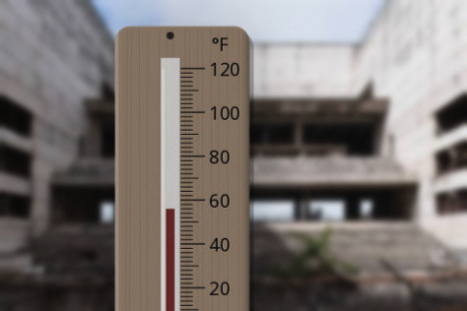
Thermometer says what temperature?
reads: 56 °F
